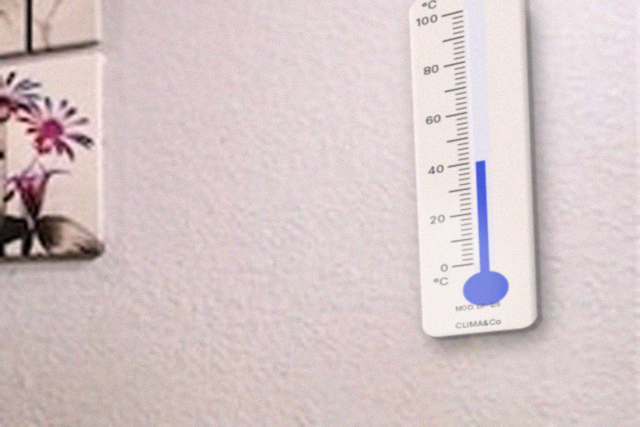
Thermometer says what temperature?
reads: 40 °C
